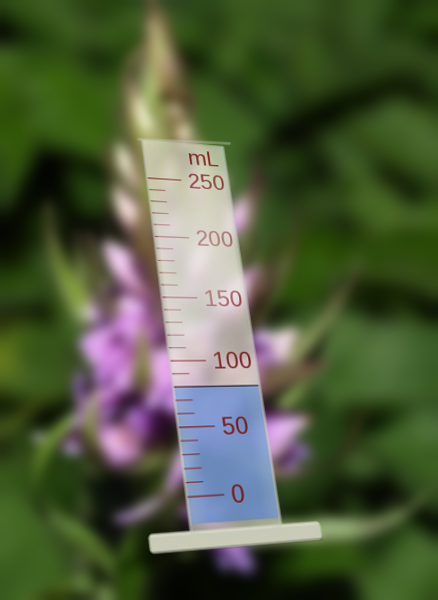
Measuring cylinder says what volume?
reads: 80 mL
